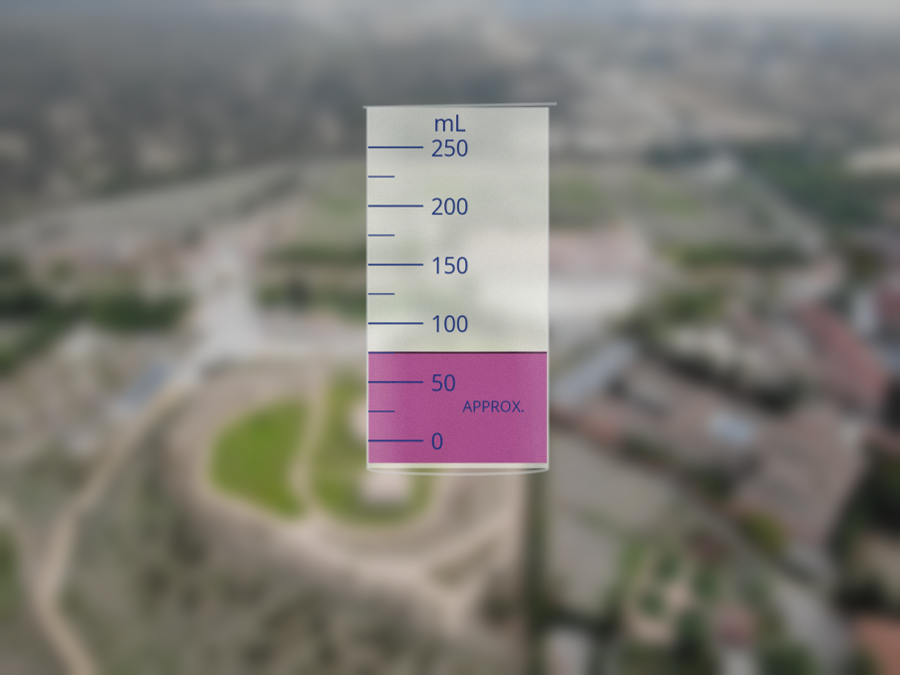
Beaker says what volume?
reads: 75 mL
